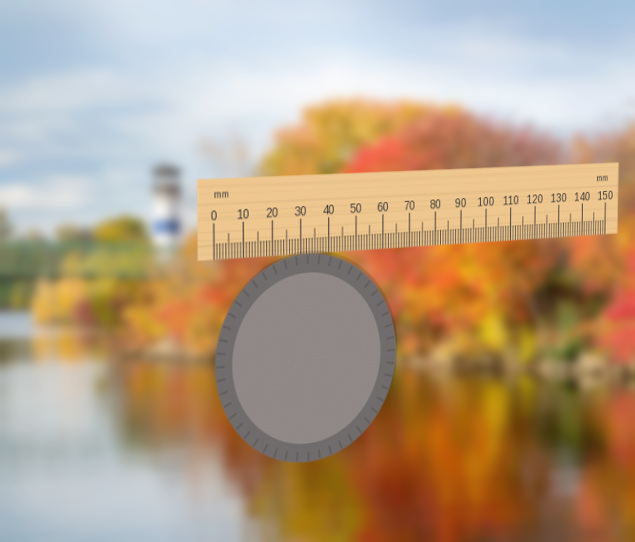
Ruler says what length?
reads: 65 mm
